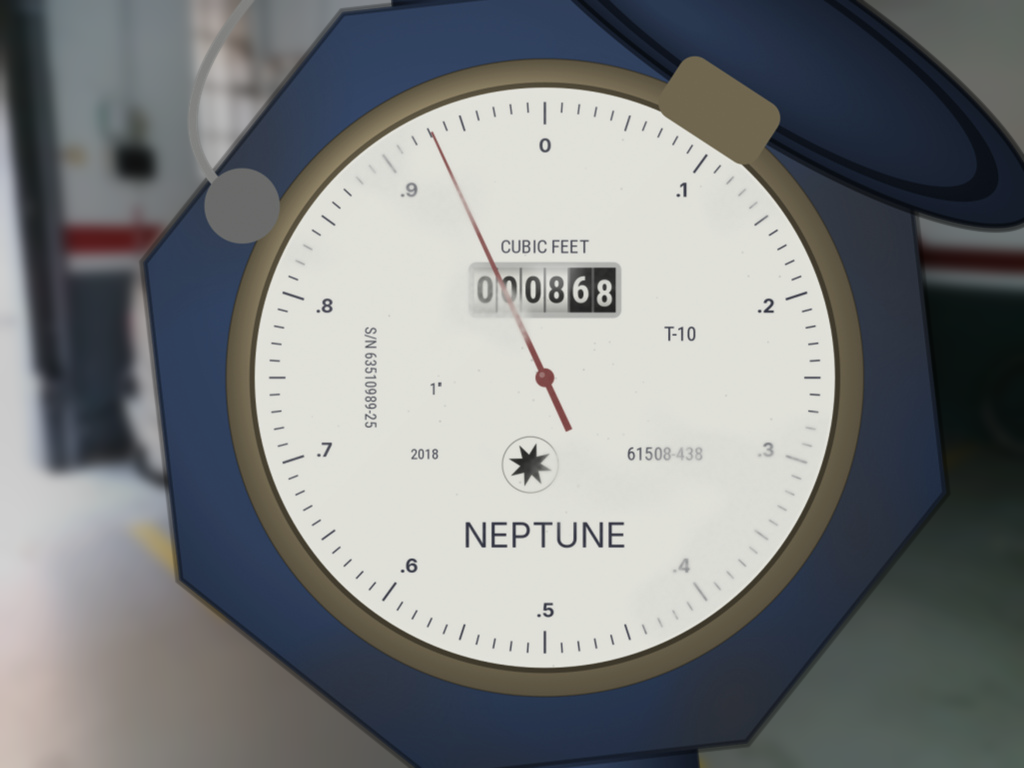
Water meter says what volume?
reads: 867.93 ft³
